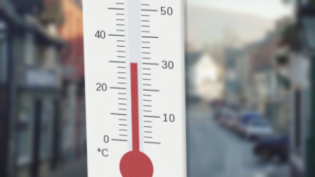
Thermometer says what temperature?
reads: 30 °C
